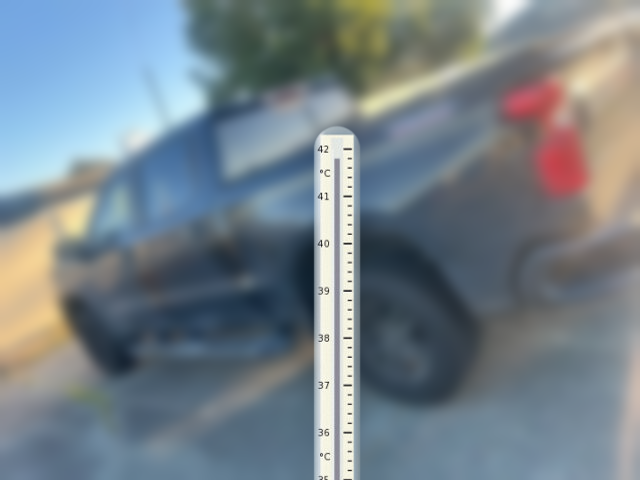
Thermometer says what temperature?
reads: 41.8 °C
